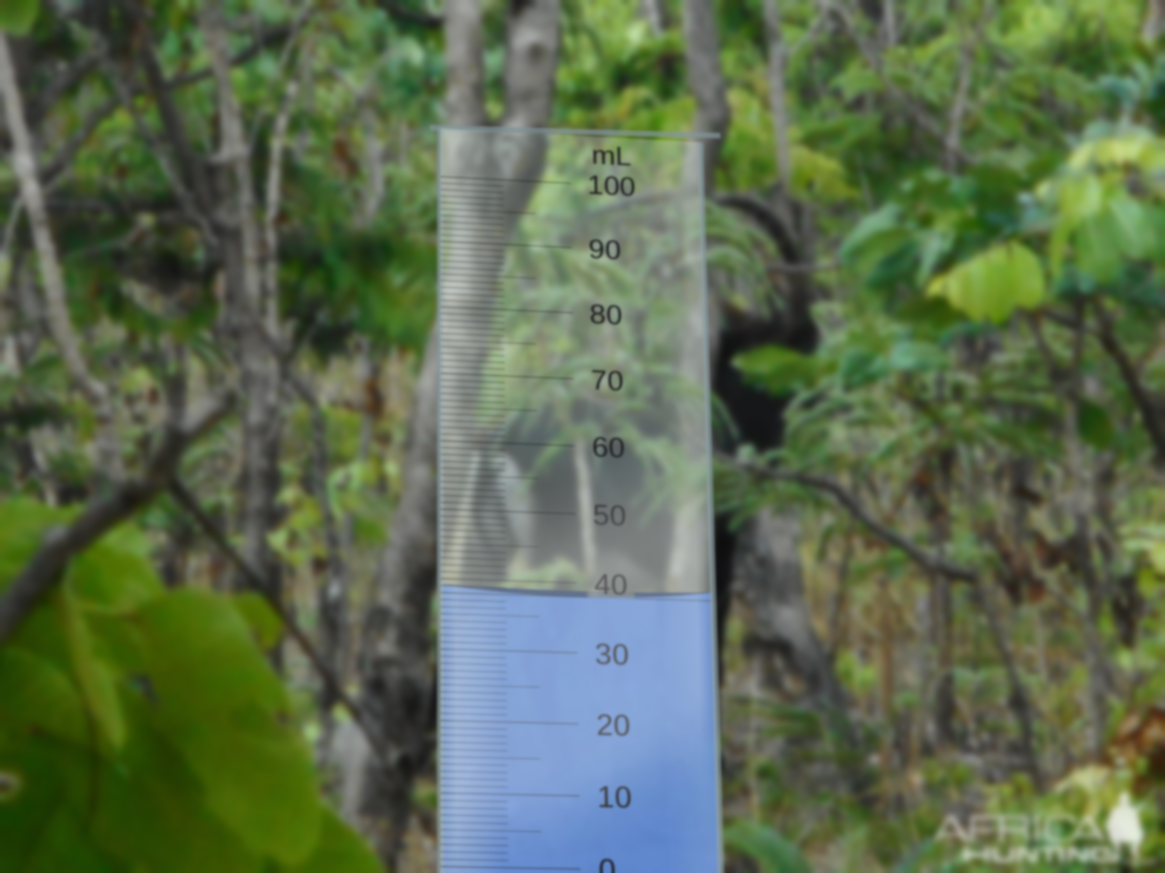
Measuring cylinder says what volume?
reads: 38 mL
